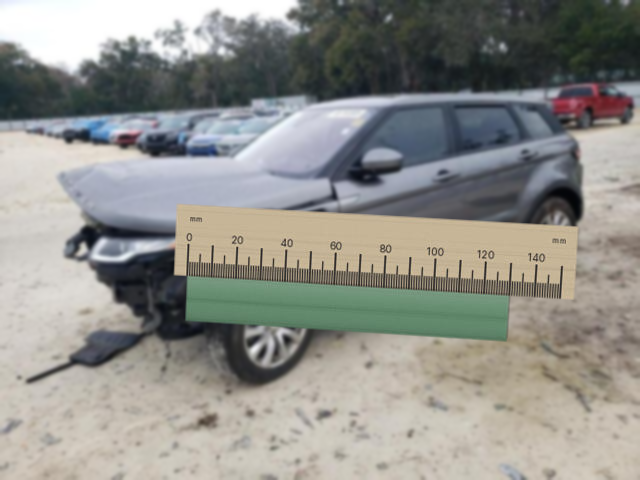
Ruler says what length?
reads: 130 mm
